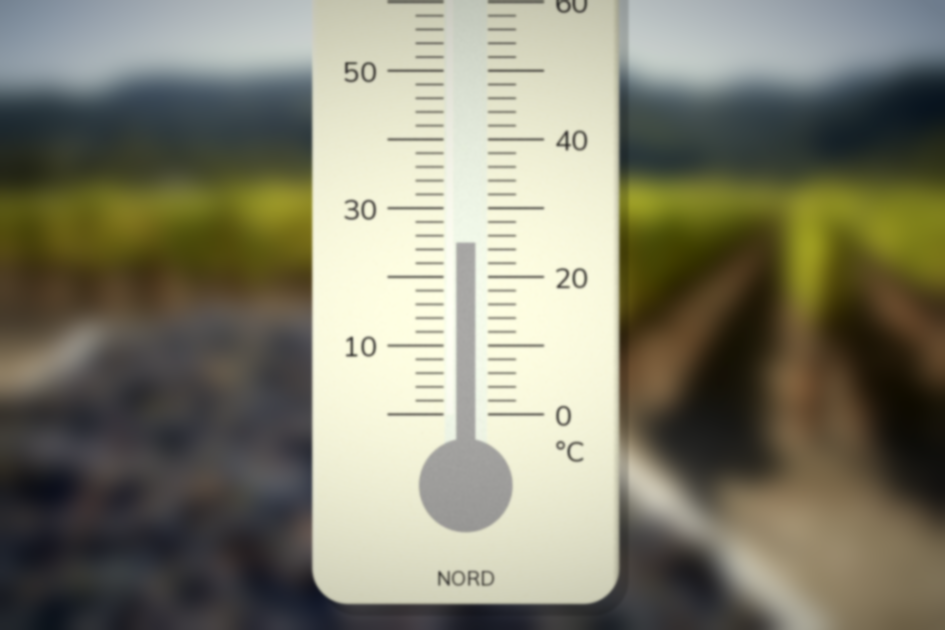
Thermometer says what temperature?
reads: 25 °C
